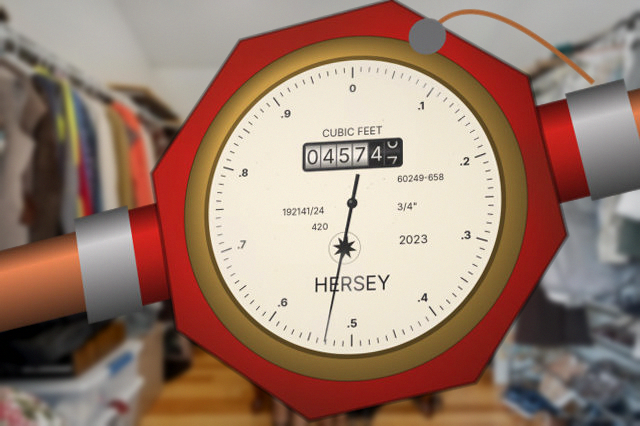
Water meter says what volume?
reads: 45746.53 ft³
